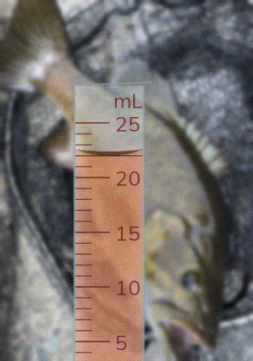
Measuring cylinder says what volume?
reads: 22 mL
